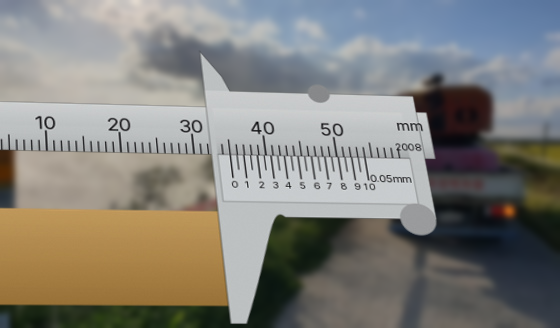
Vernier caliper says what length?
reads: 35.0 mm
